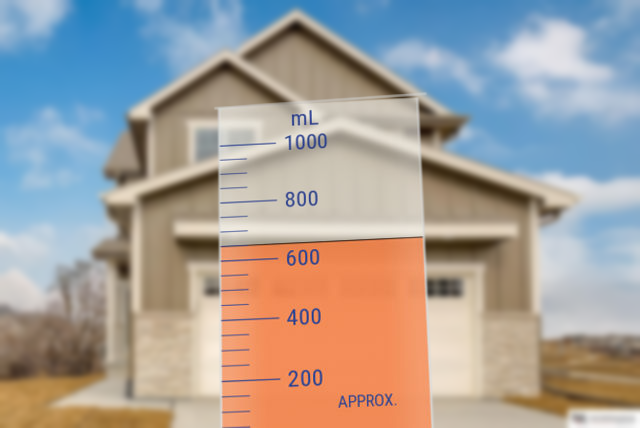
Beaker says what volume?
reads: 650 mL
